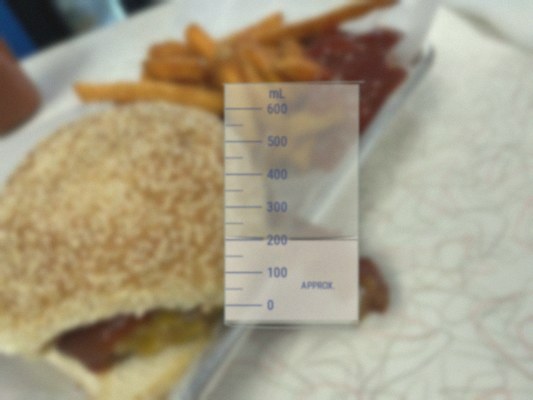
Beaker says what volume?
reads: 200 mL
